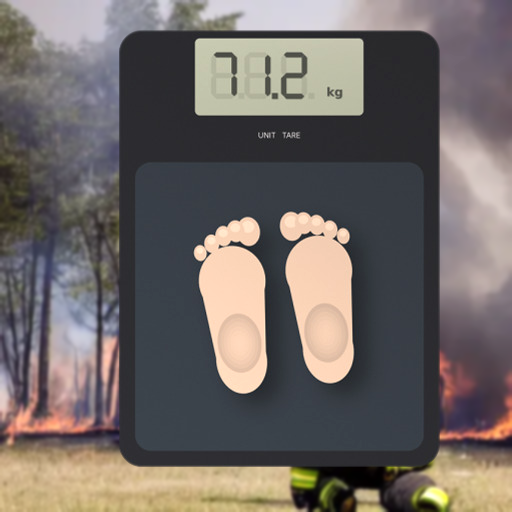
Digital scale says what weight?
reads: 71.2 kg
